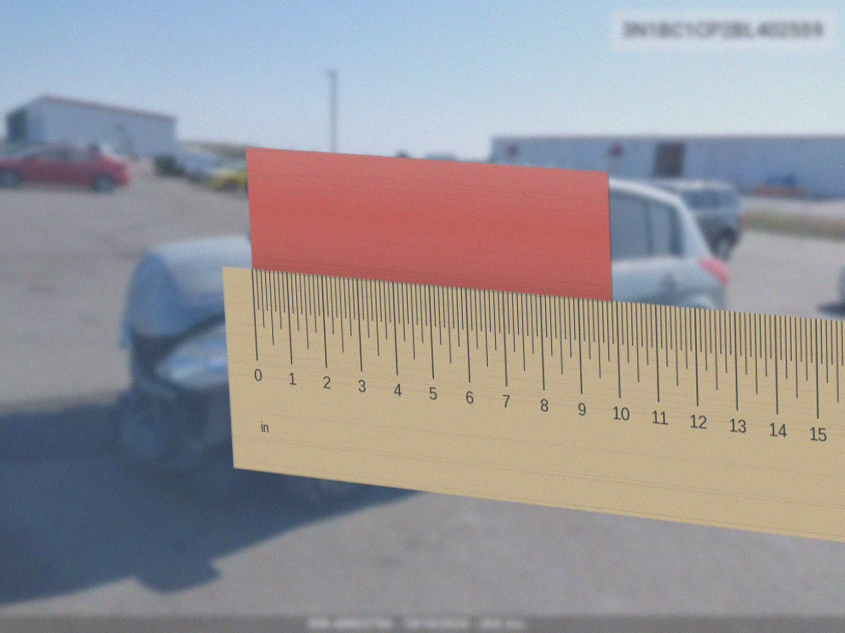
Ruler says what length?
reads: 9.875 in
